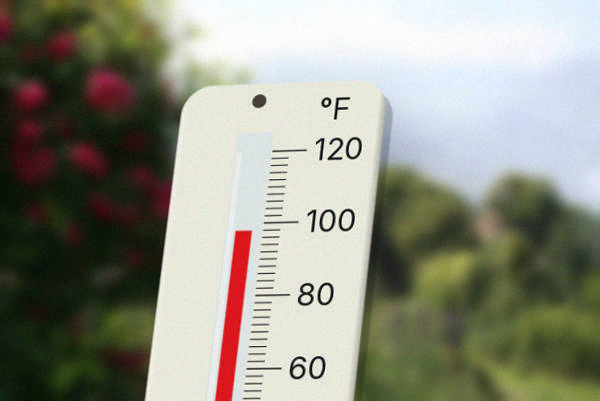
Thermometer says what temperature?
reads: 98 °F
